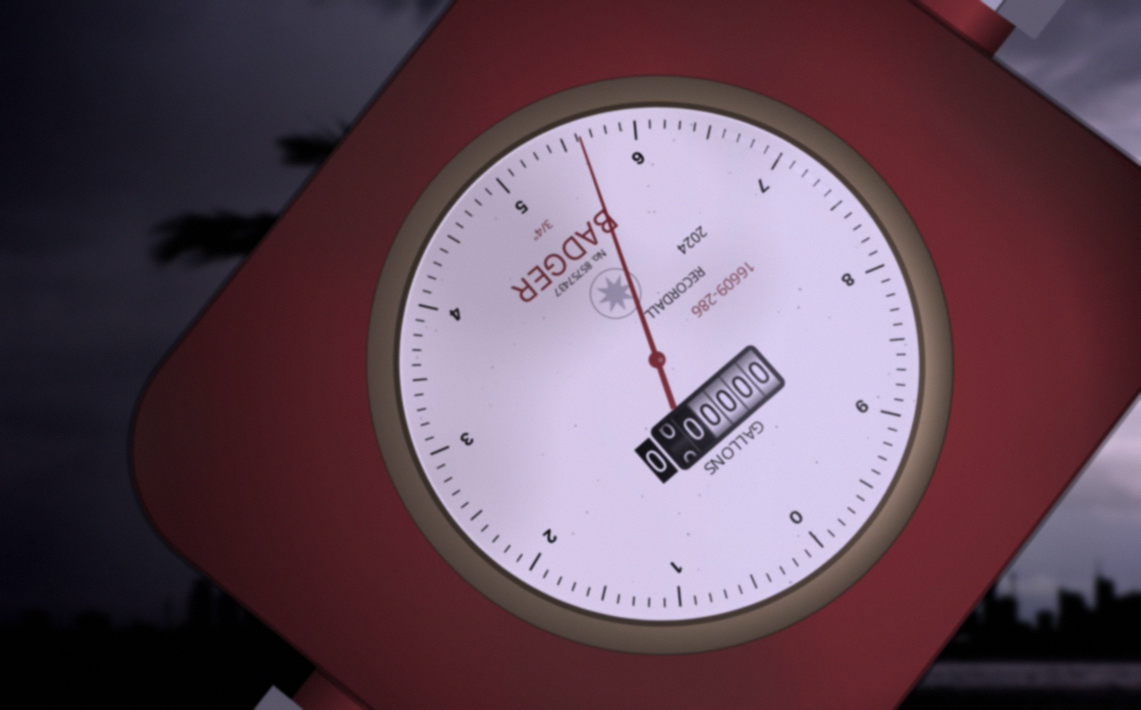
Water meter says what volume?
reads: 85.6 gal
